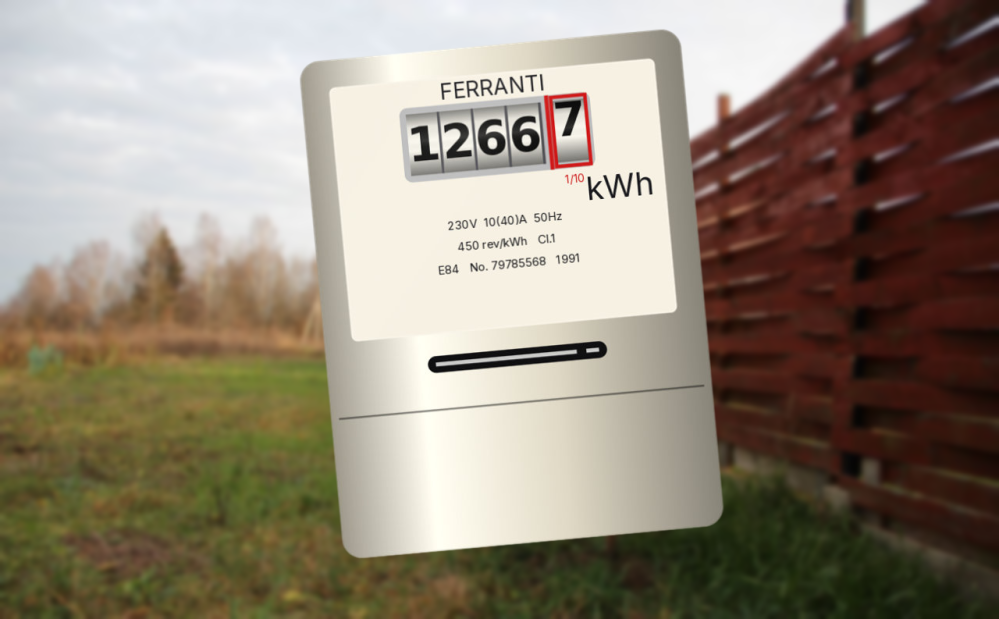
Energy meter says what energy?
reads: 1266.7 kWh
